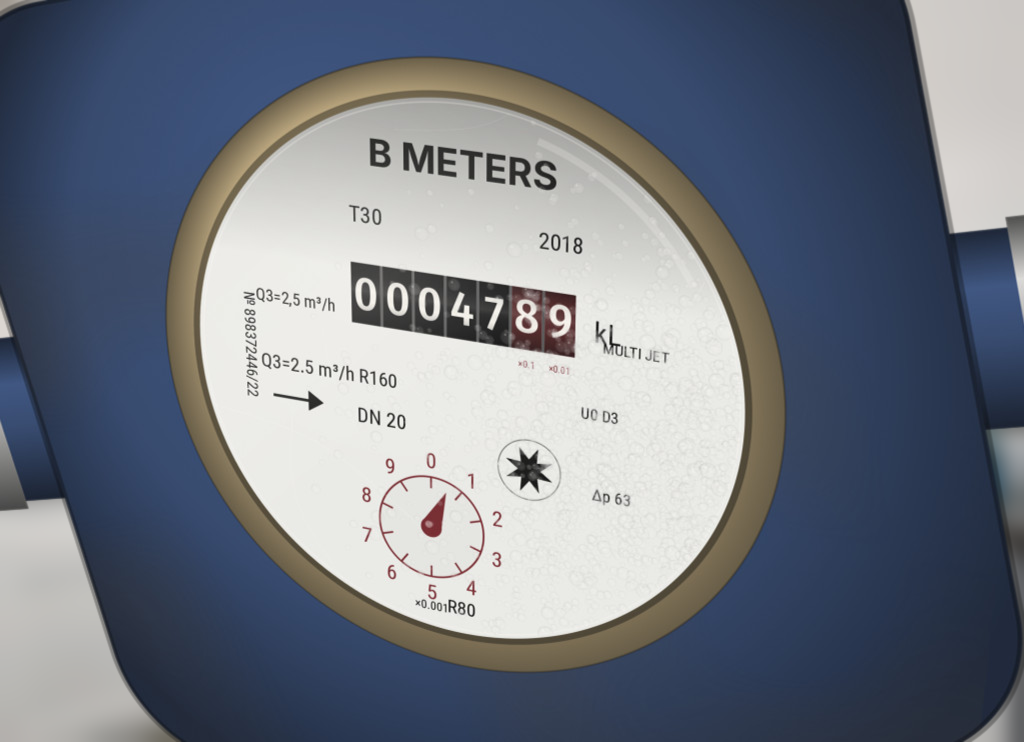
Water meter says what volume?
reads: 47.890 kL
